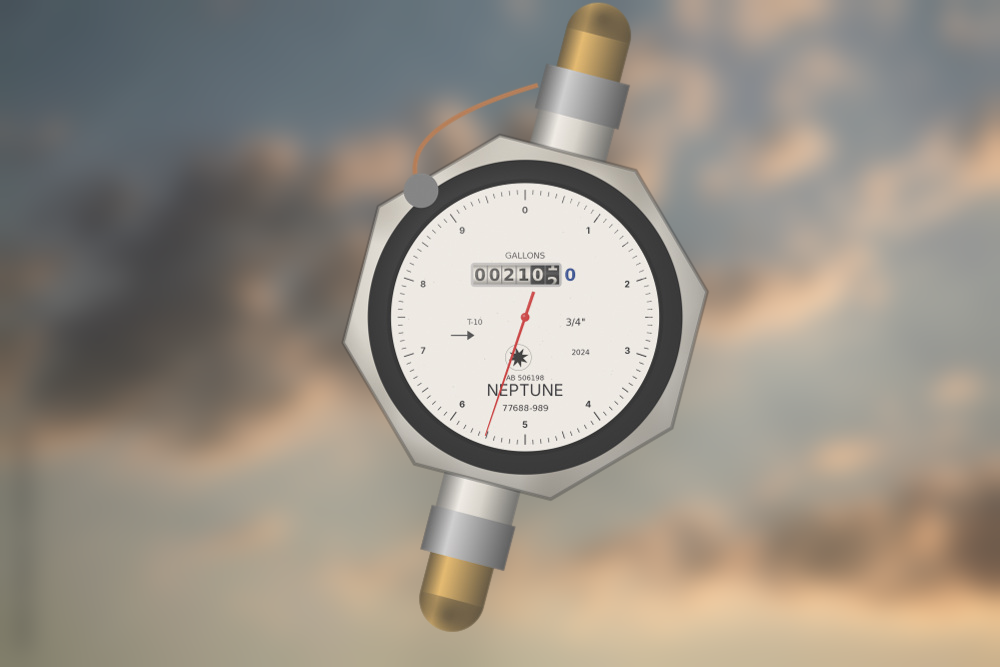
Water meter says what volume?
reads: 21015.5 gal
